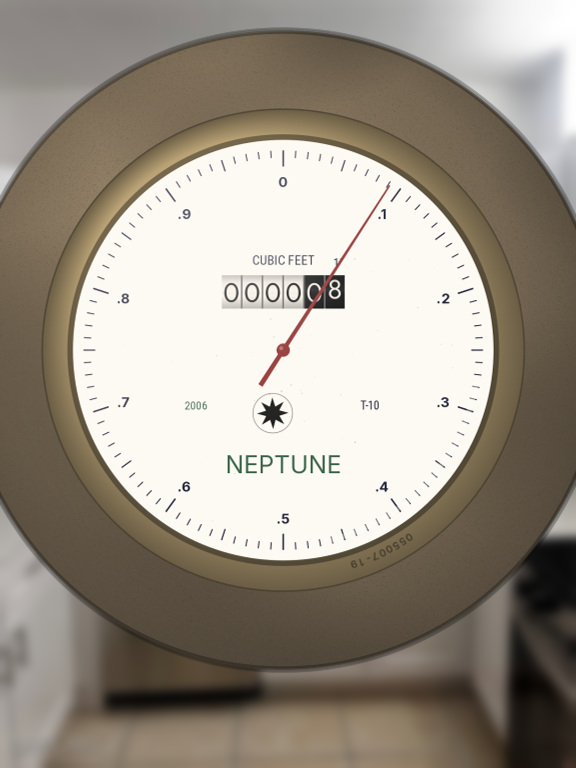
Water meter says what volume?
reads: 8.09 ft³
